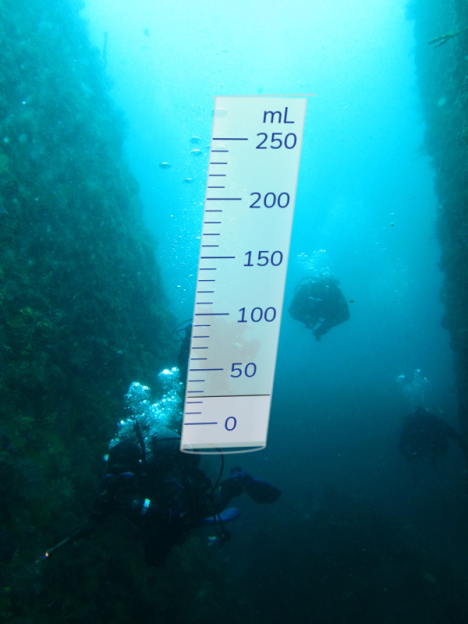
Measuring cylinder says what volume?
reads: 25 mL
